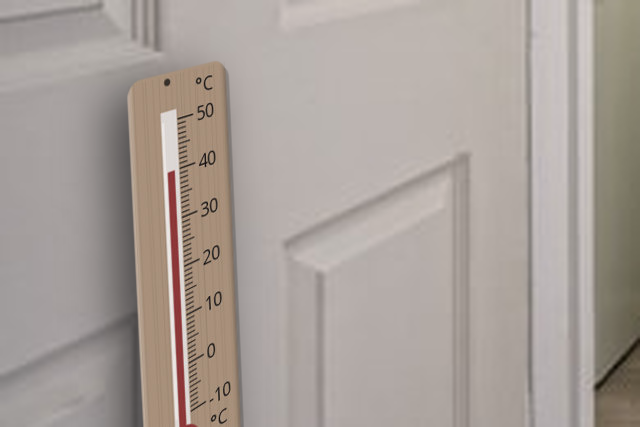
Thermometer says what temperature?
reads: 40 °C
